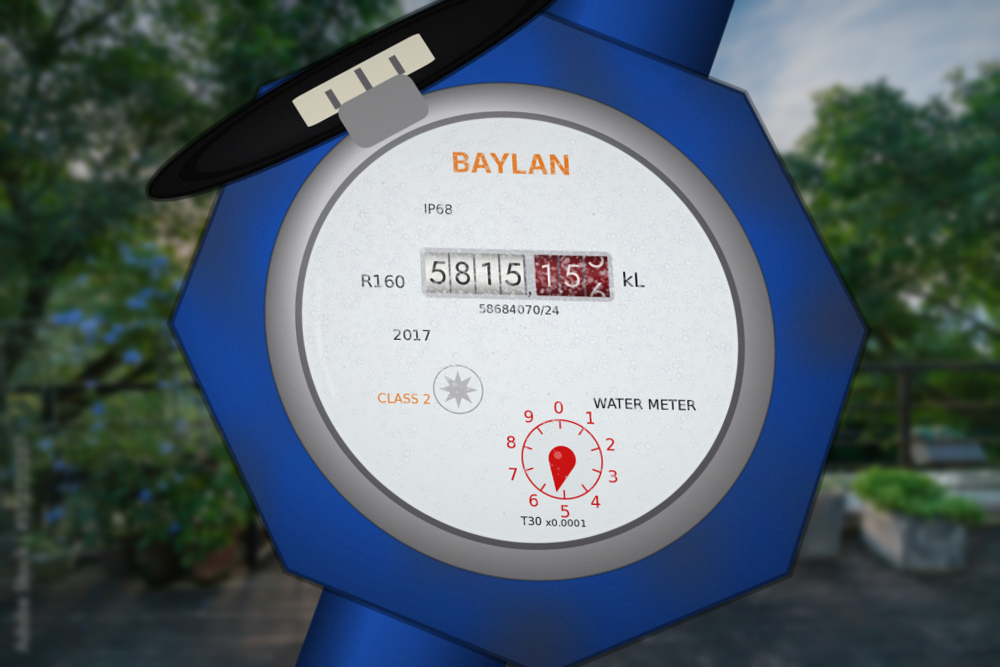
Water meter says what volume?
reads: 5815.1555 kL
